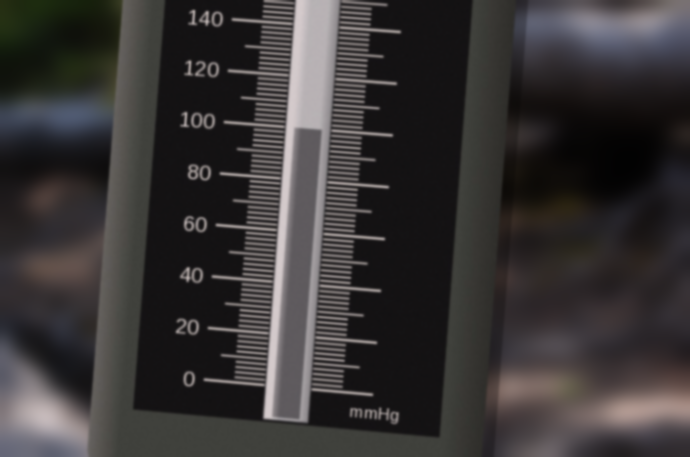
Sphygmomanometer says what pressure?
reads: 100 mmHg
